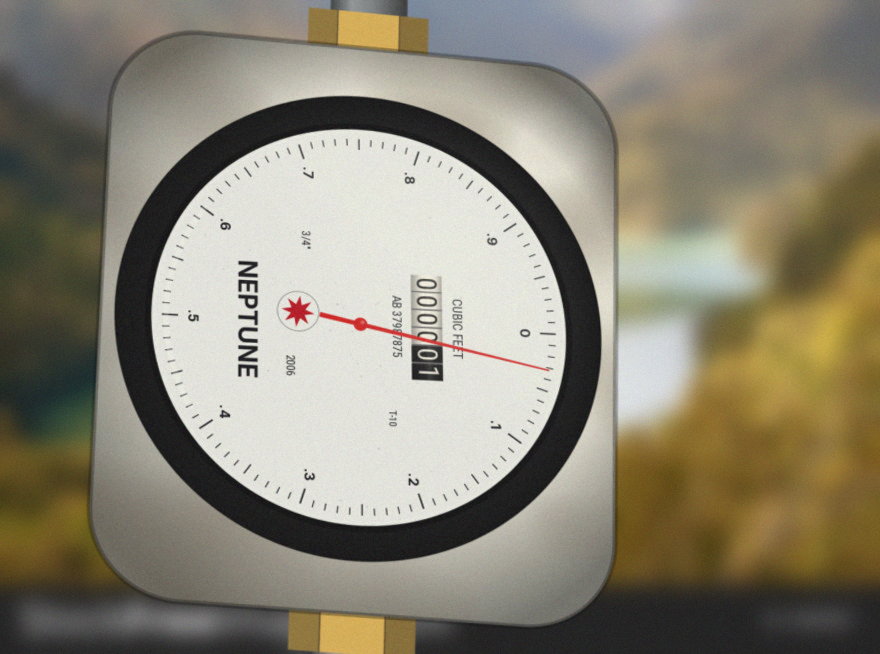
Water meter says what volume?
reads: 1.03 ft³
